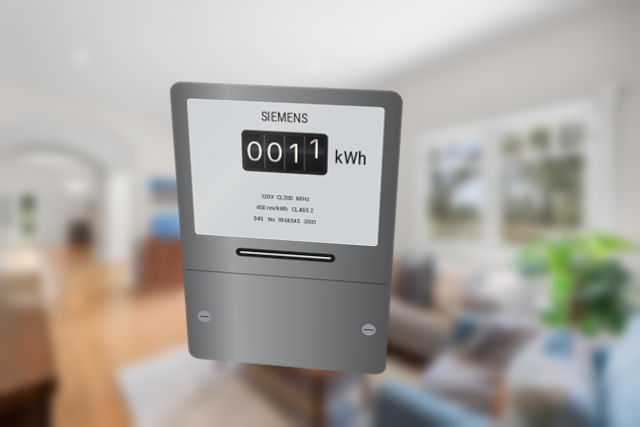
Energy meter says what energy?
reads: 11 kWh
